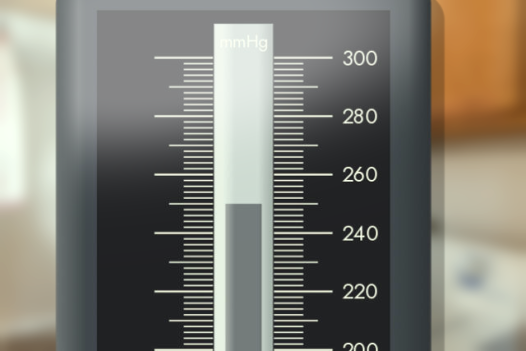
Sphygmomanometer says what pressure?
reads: 250 mmHg
